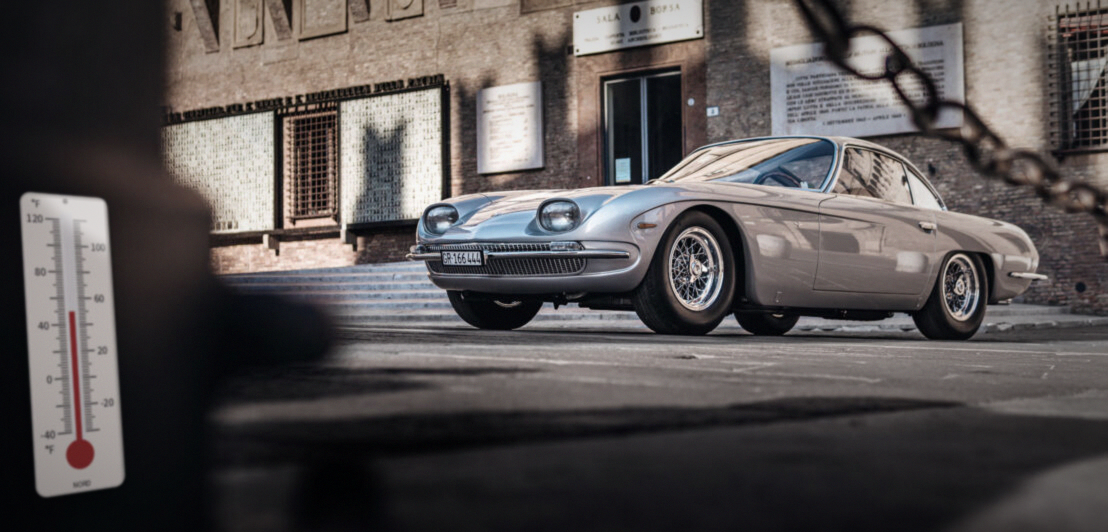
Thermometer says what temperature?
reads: 50 °F
